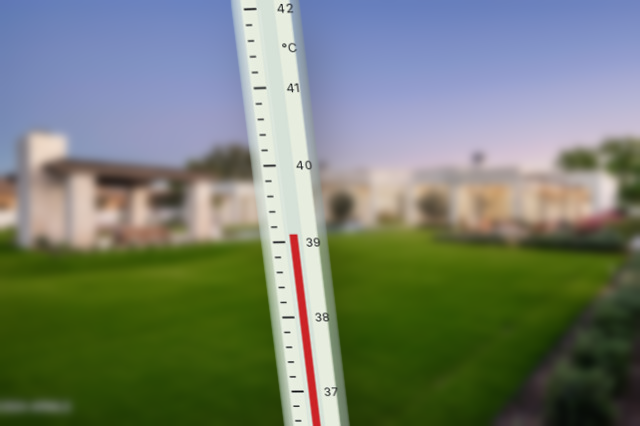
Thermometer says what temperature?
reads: 39.1 °C
